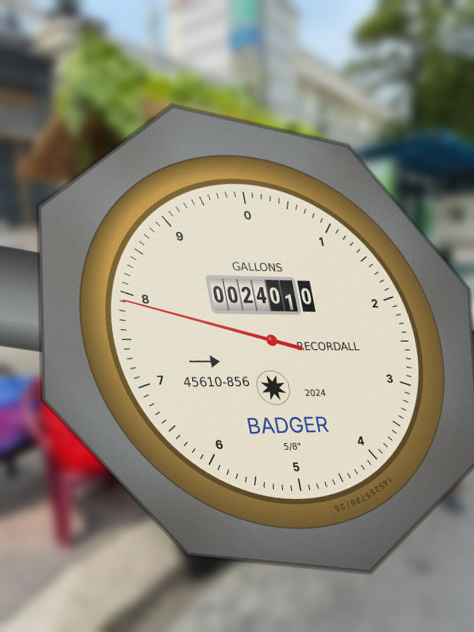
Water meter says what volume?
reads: 24007.9 gal
